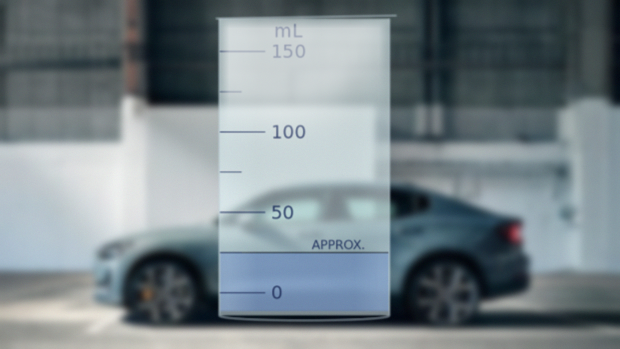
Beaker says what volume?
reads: 25 mL
